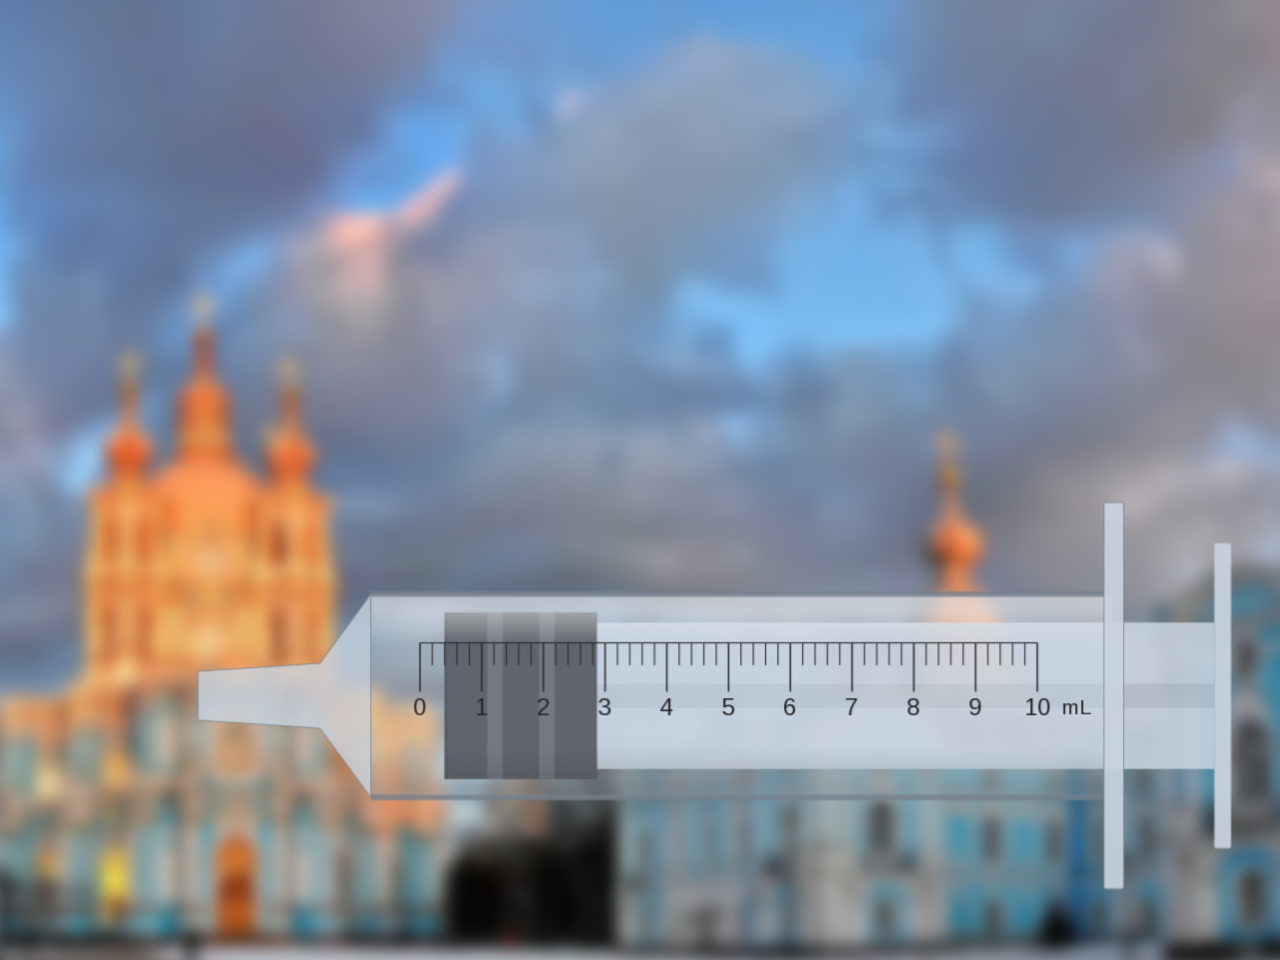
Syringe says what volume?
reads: 0.4 mL
